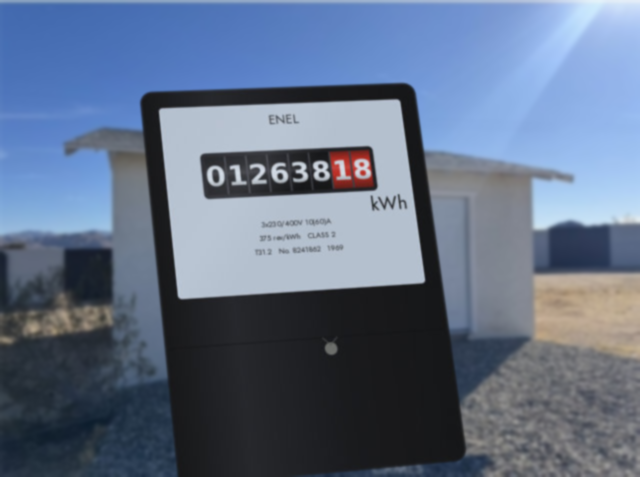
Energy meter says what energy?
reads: 12638.18 kWh
